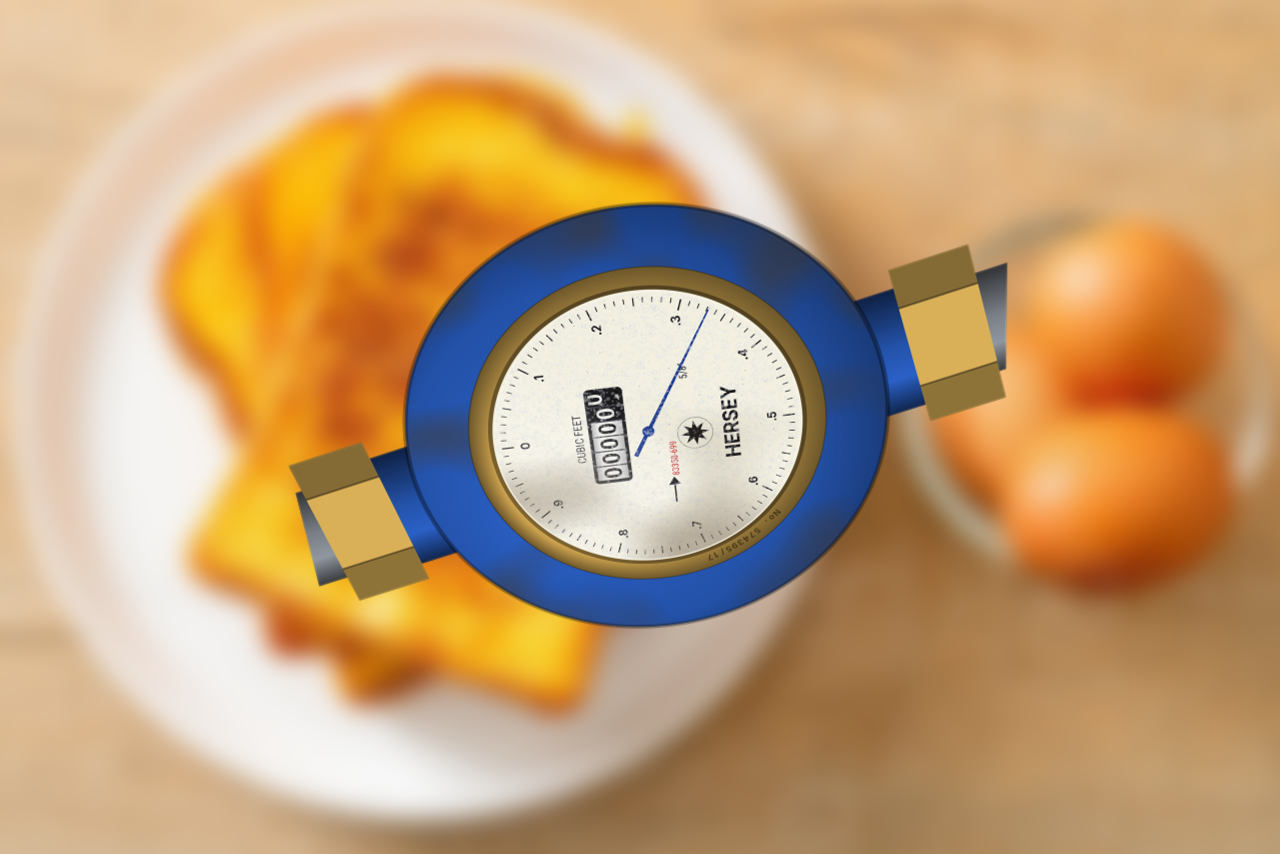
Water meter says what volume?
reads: 0.33 ft³
